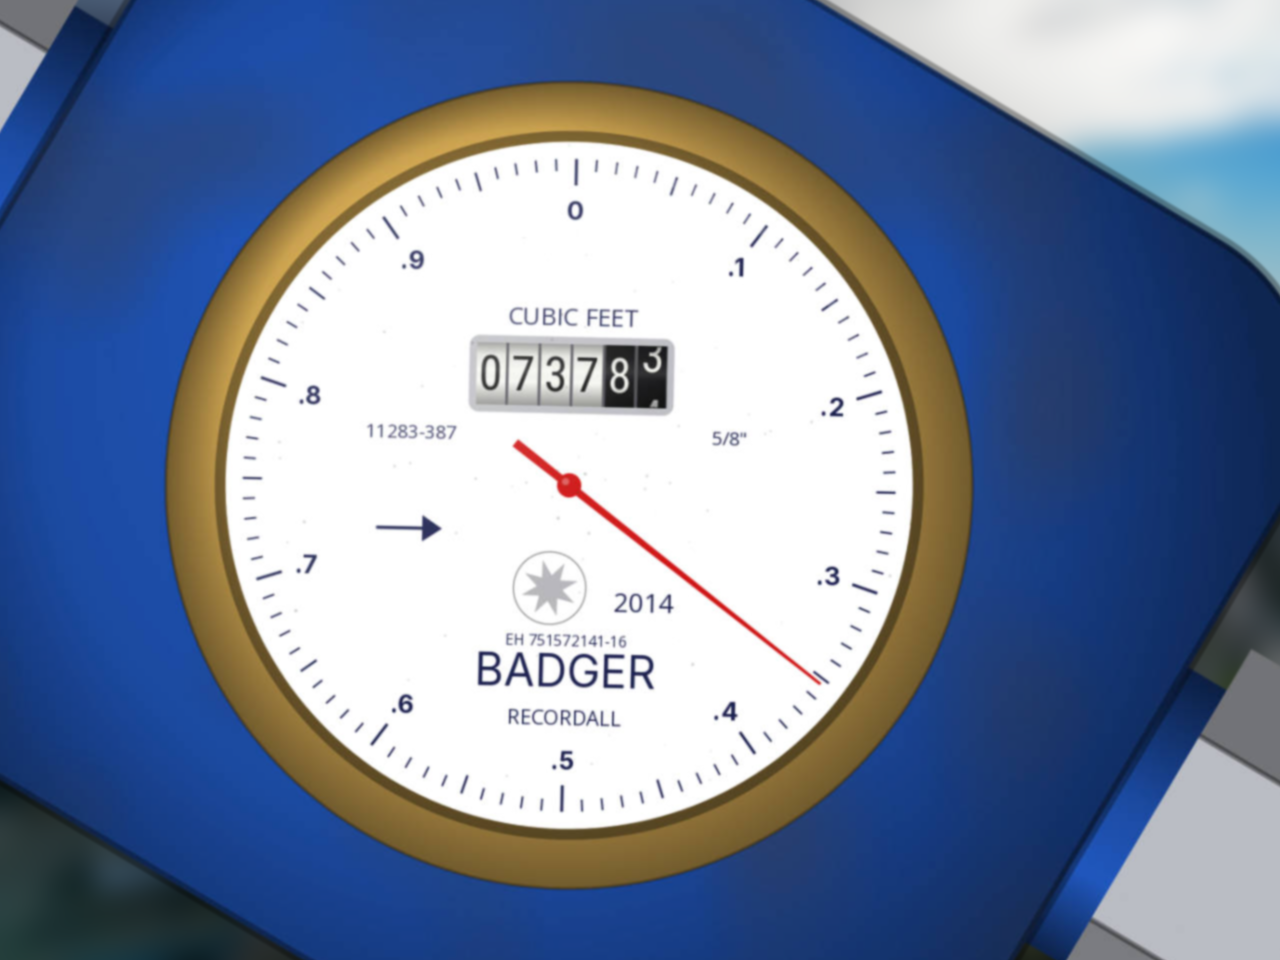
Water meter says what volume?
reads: 73783.35 ft³
